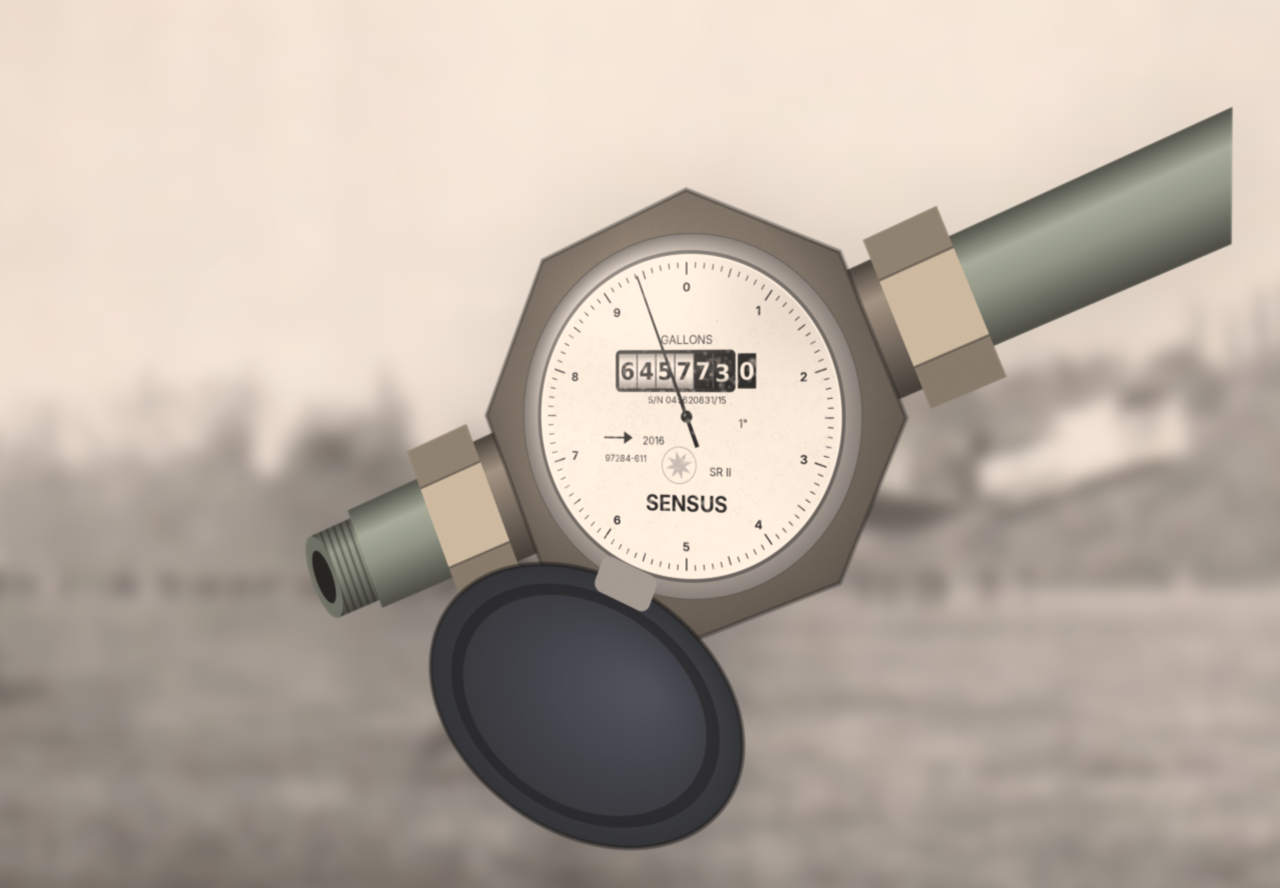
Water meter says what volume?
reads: 6457729.4 gal
